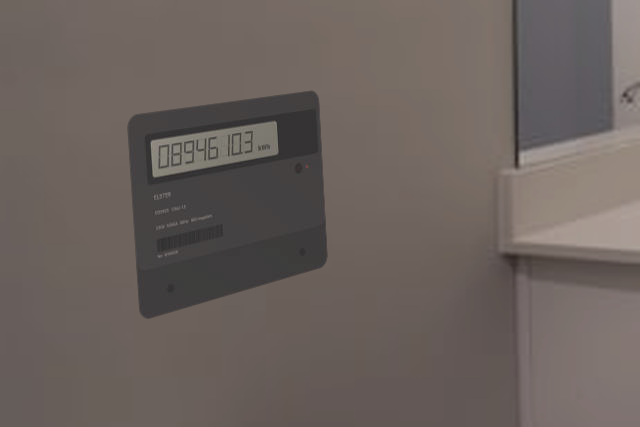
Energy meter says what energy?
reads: 894610.3 kWh
